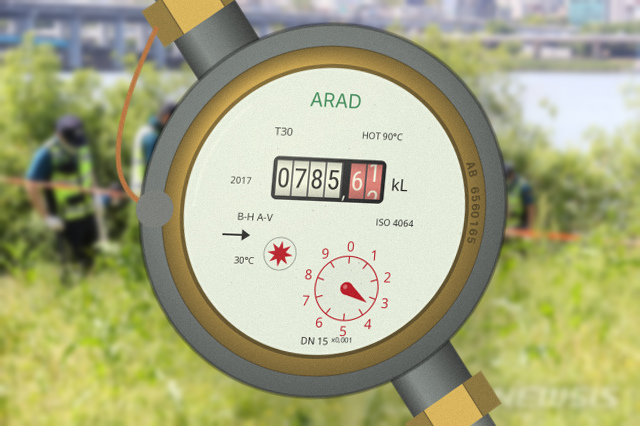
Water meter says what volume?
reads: 785.613 kL
